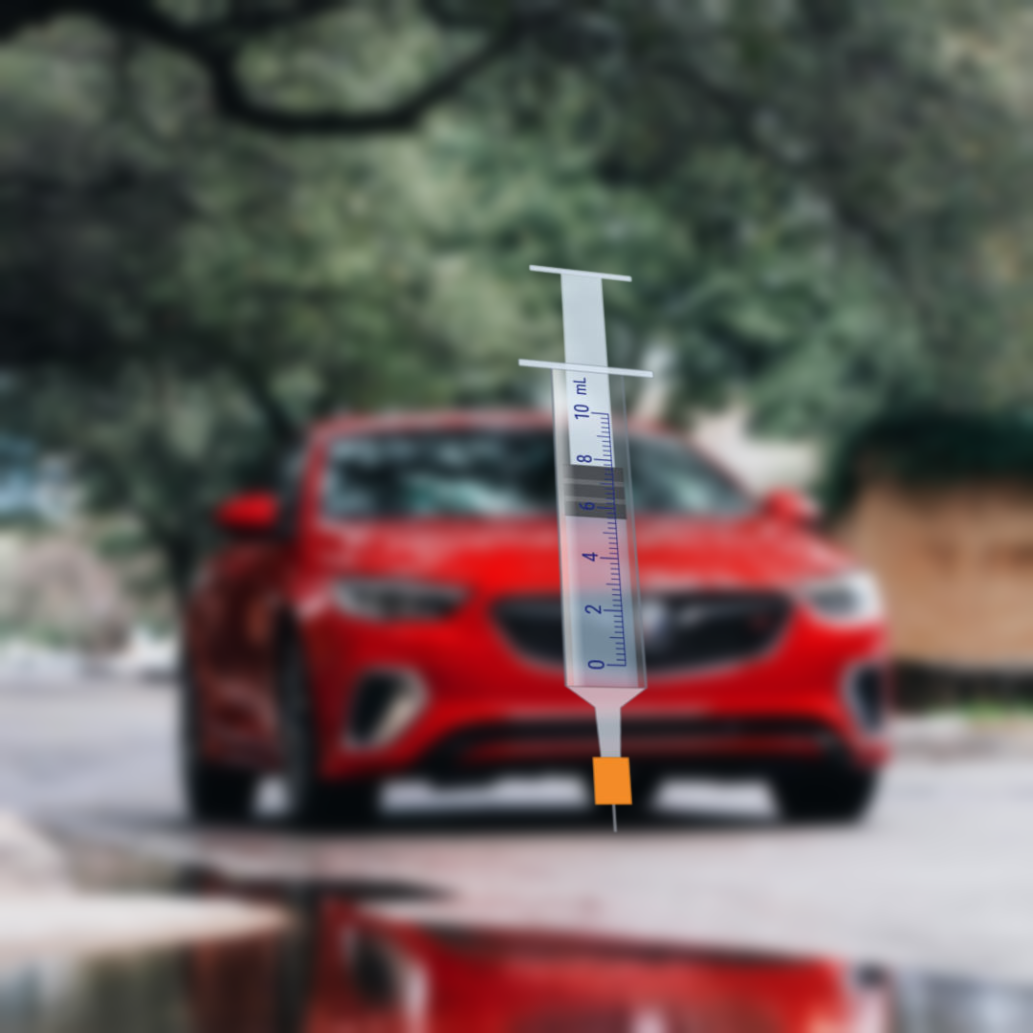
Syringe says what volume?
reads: 5.6 mL
